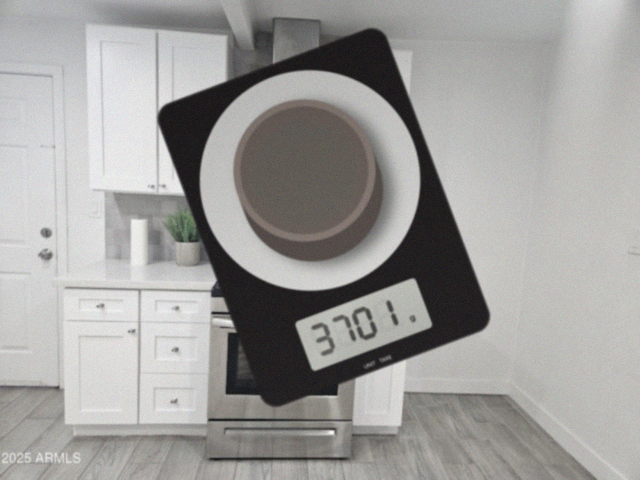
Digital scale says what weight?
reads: 3701 g
